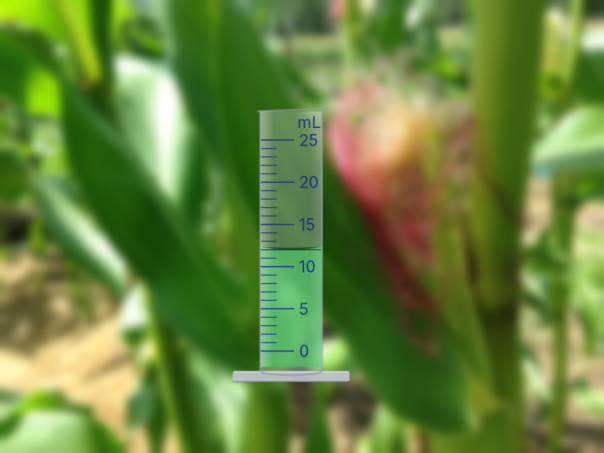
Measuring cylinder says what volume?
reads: 12 mL
